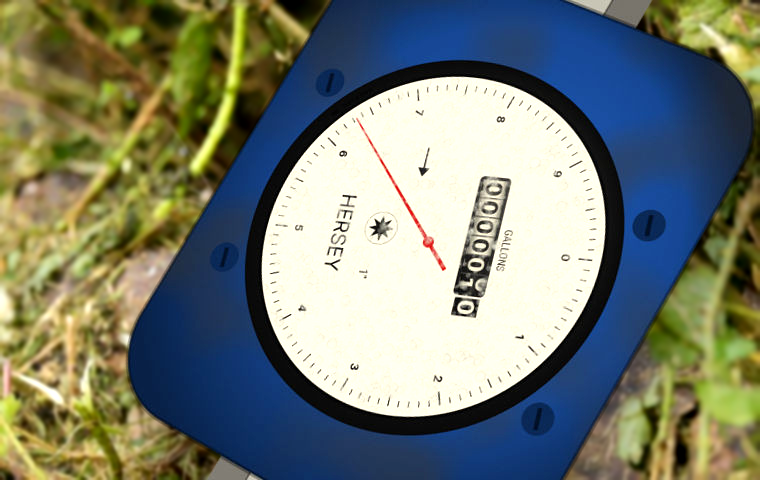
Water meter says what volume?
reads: 6.3 gal
